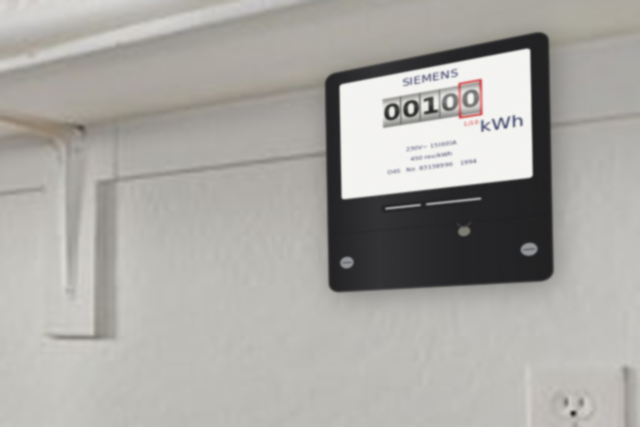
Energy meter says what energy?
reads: 10.0 kWh
